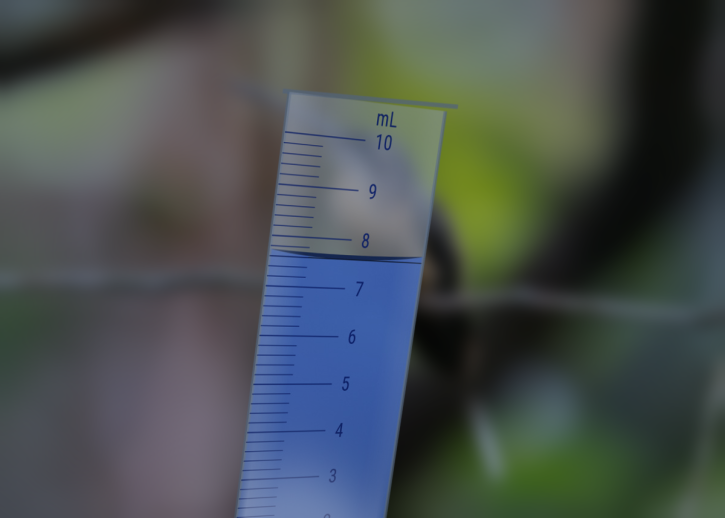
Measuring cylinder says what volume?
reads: 7.6 mL
